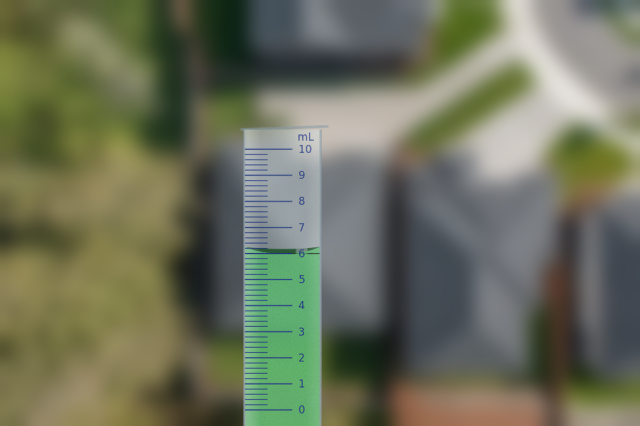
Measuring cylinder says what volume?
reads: 6 mL
